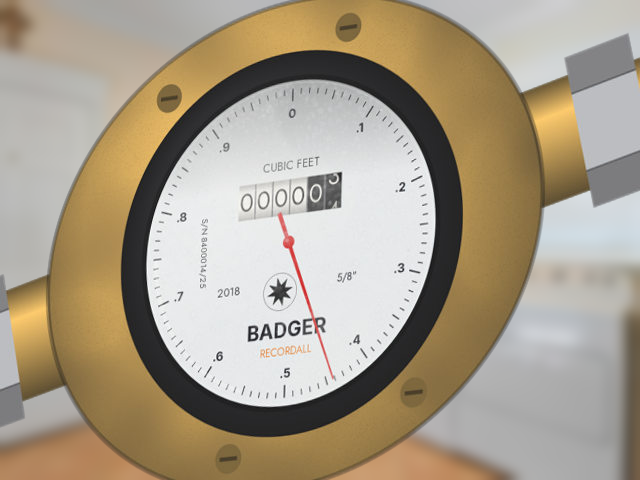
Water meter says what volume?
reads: 3.44 ft³
